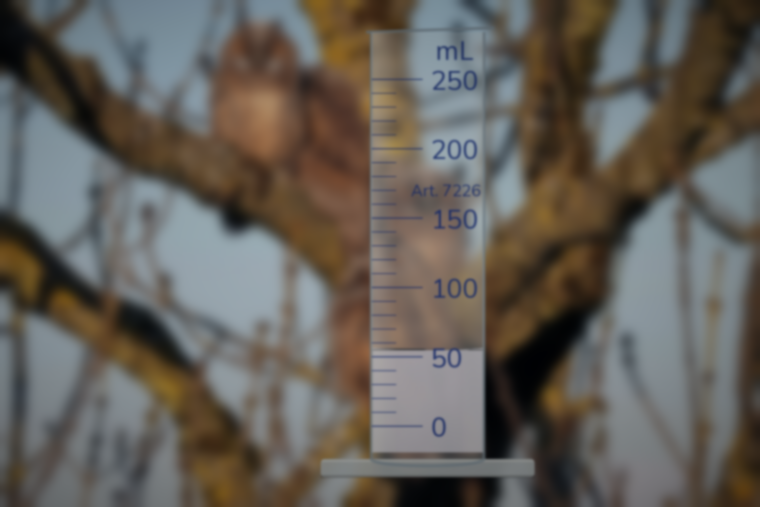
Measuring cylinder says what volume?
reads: 55 mL
